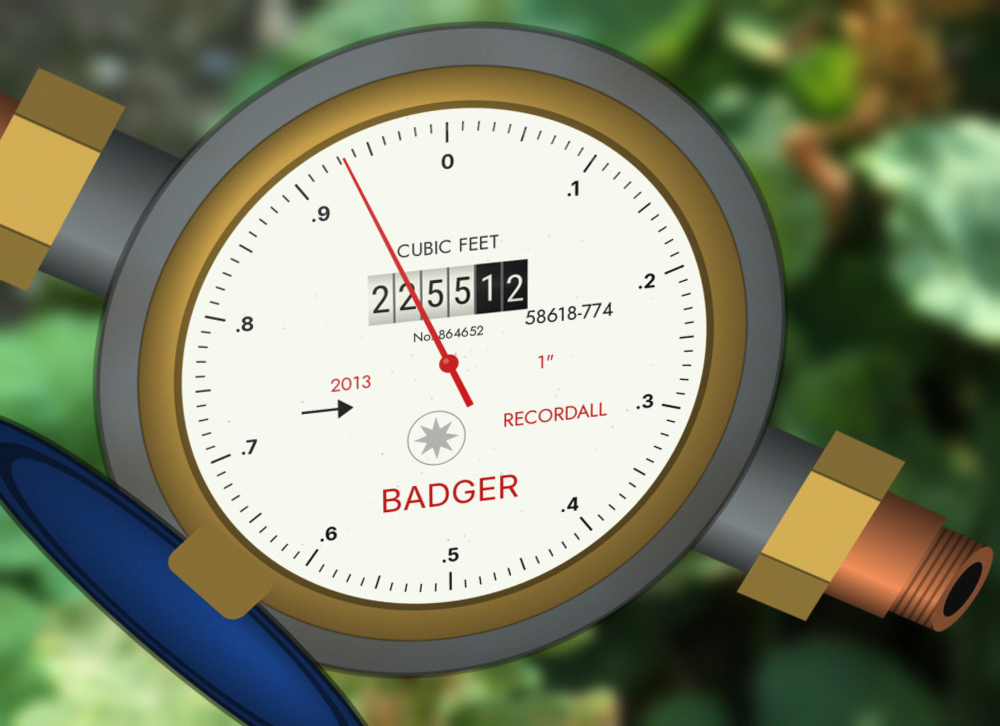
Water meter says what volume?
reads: 225511.93 ft³
